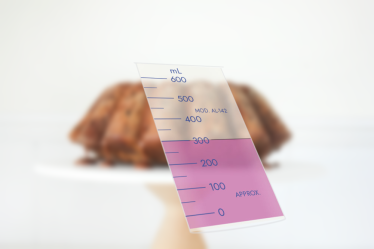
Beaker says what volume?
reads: 300 mL
